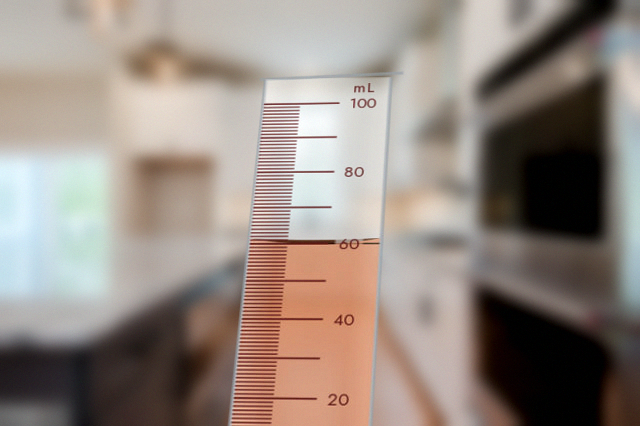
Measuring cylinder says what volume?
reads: 60 mL
